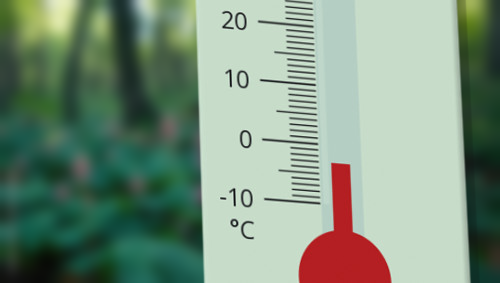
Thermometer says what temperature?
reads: -3 °C
